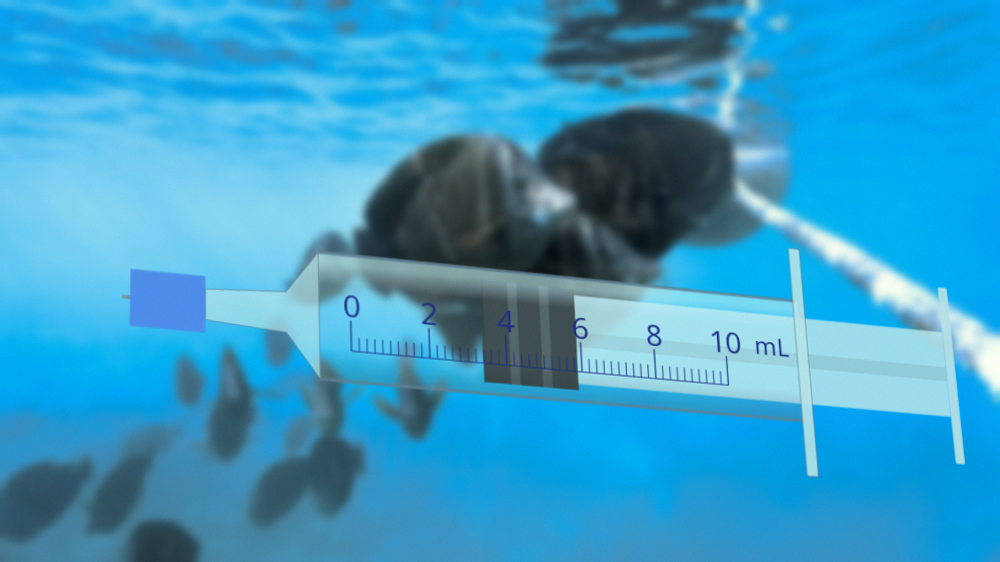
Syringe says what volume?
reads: 3.4 mL
